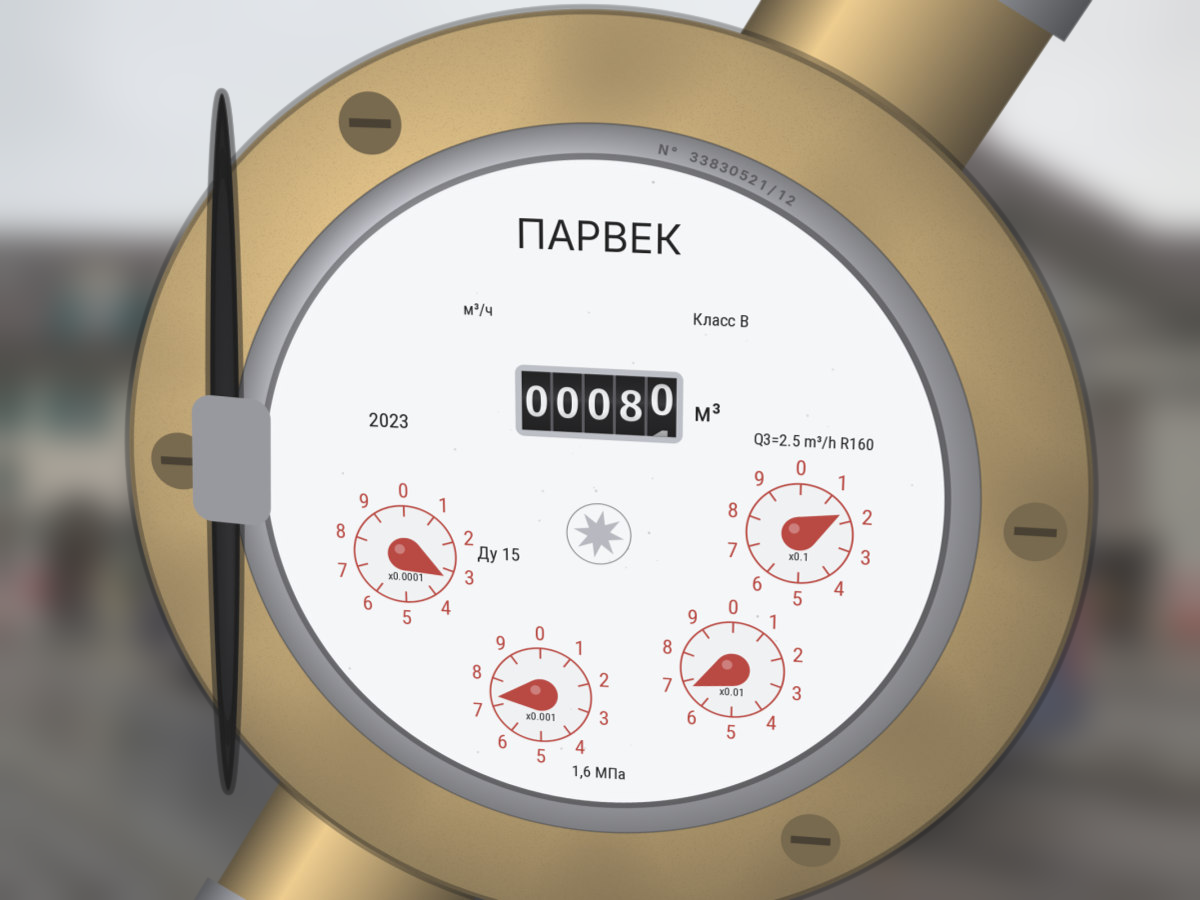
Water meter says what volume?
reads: 80.1673 m³
